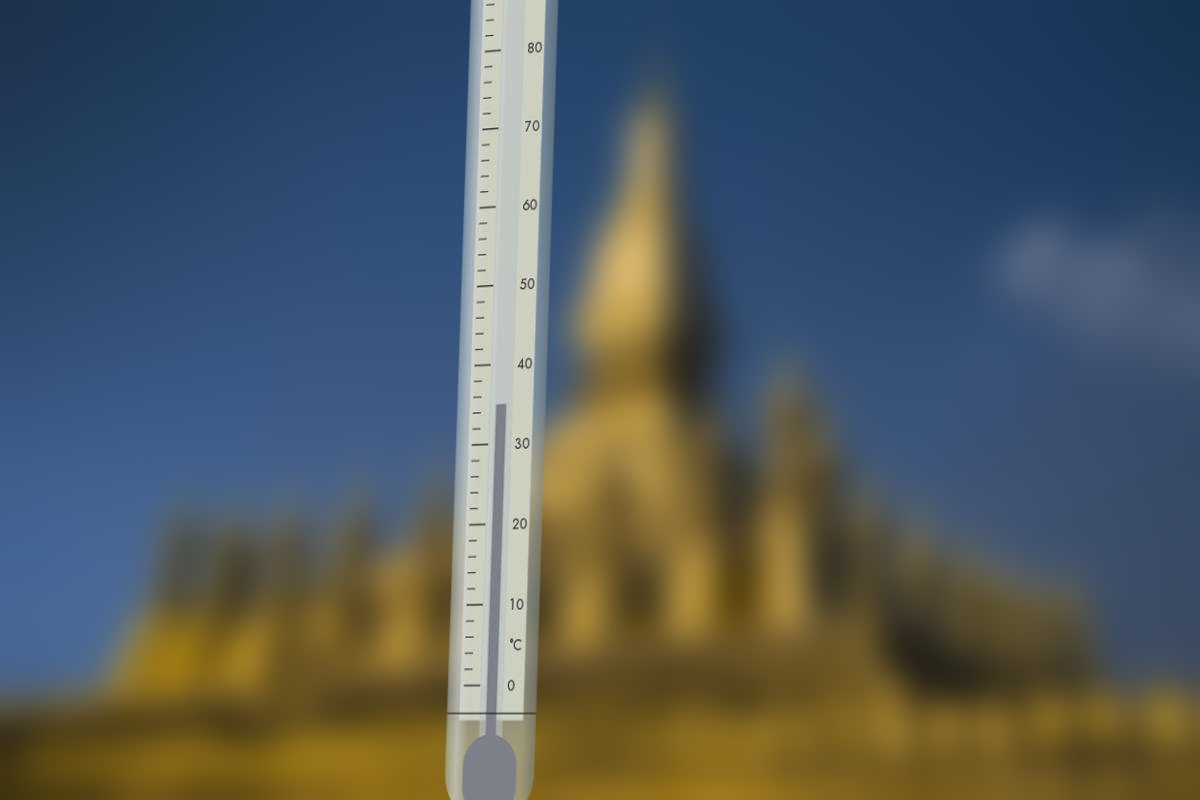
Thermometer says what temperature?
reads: 35 °C
